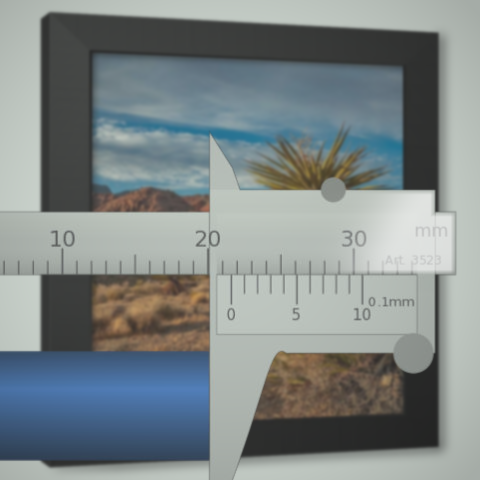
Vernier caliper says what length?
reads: 21.6 mm
